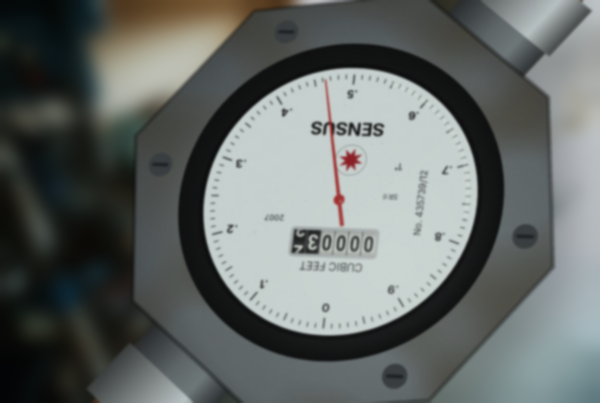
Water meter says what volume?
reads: 32.46 ft³
